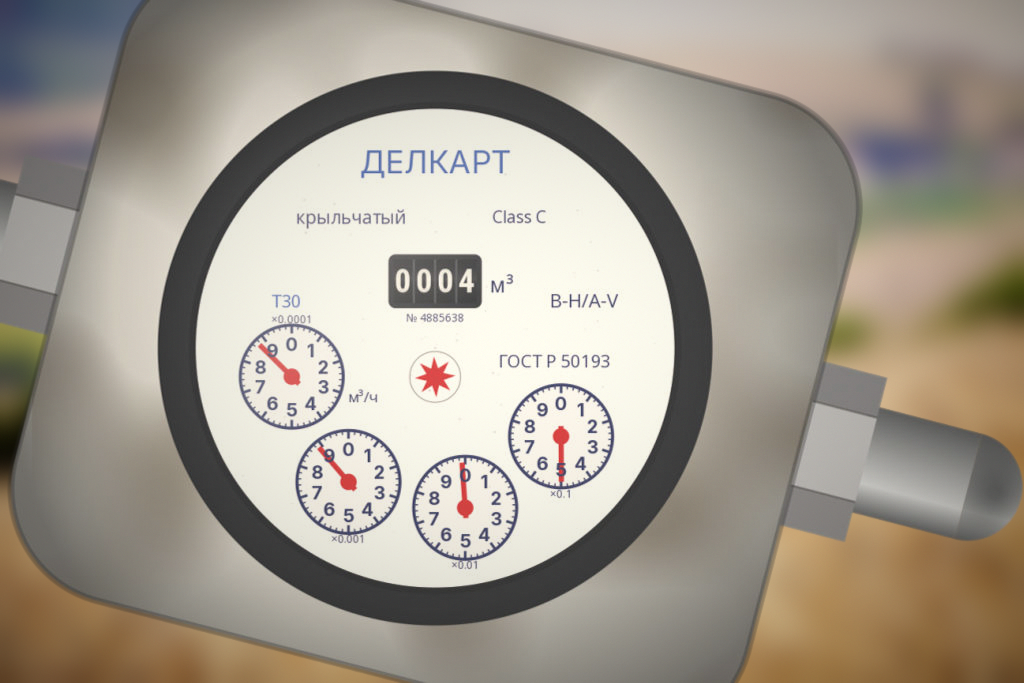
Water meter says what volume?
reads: 4.4988 m³
